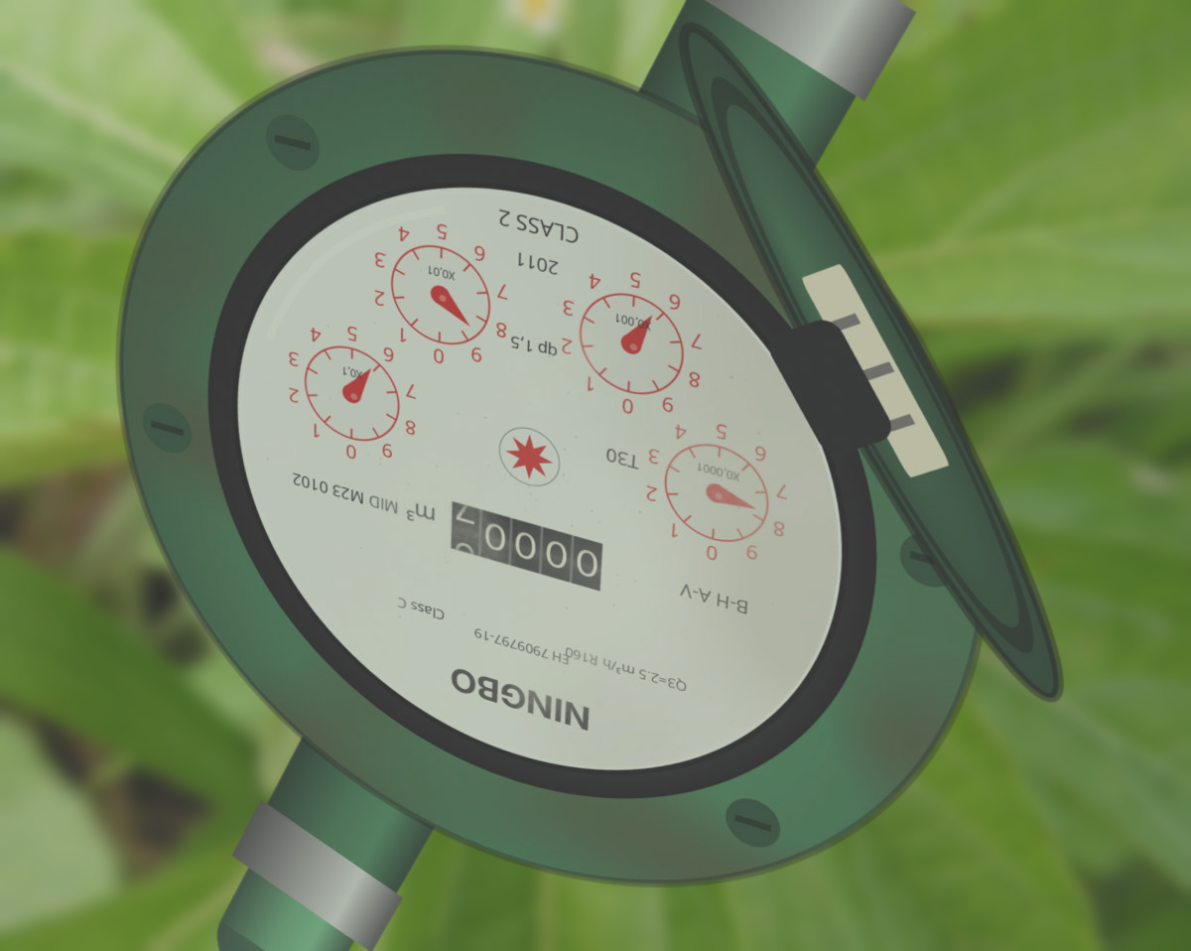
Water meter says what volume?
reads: 6.5857 m³
